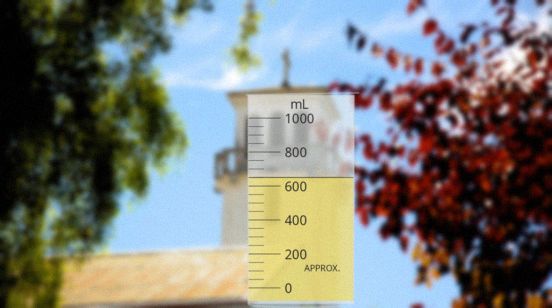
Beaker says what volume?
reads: 650 mL
